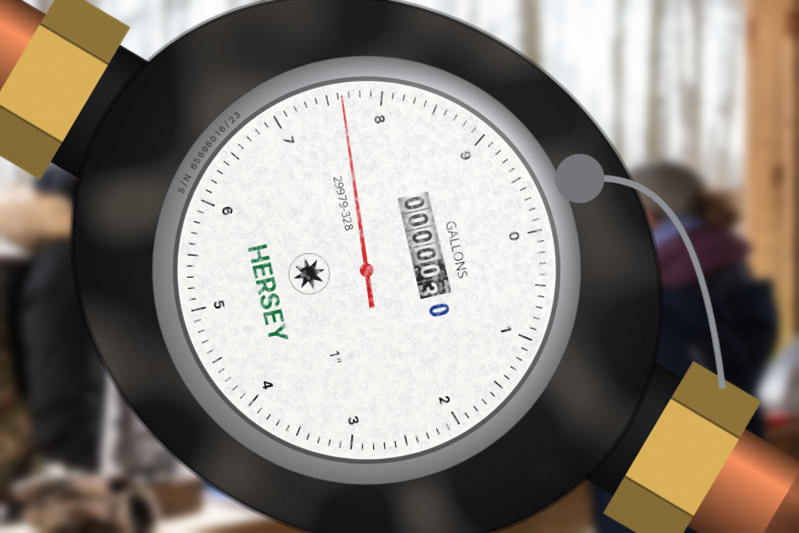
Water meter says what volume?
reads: 27.6 gal
